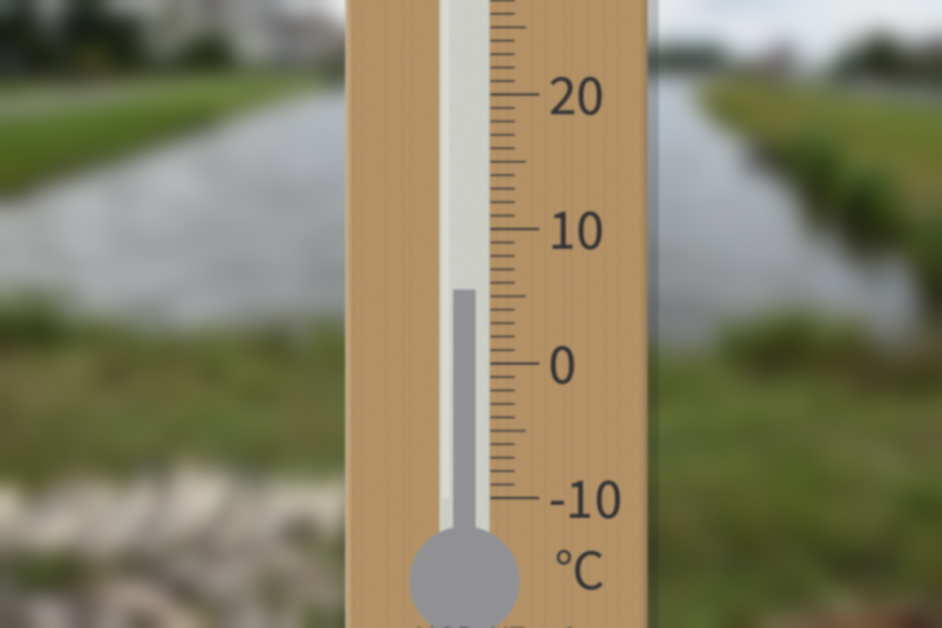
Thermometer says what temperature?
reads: 5.5 °C
